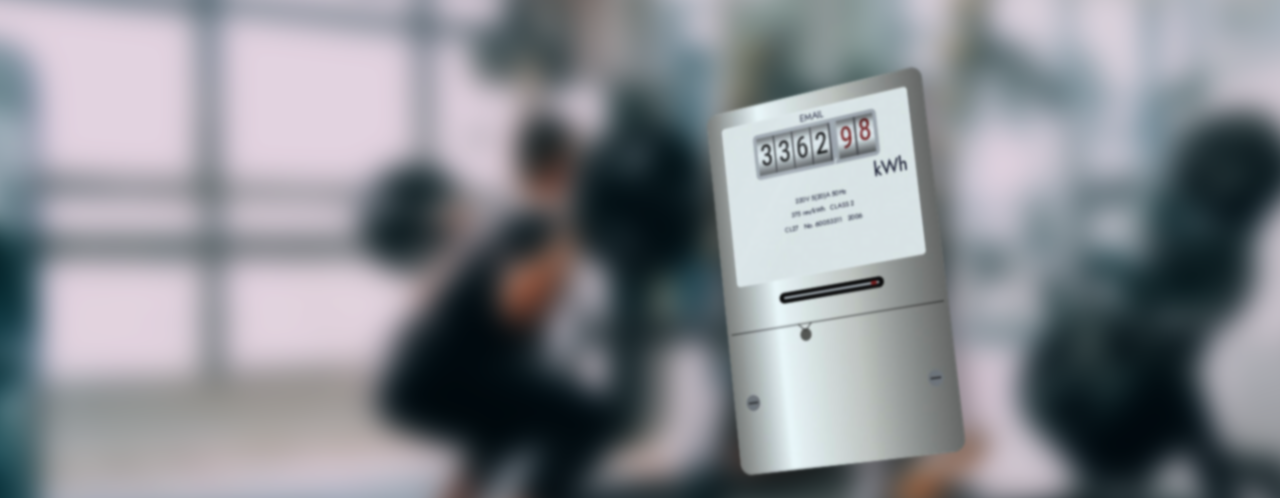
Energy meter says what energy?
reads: 3362.98 kWh
